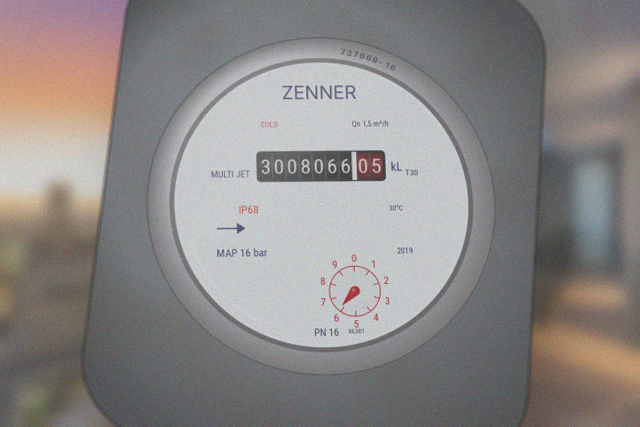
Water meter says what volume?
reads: 3008066.056 kL
